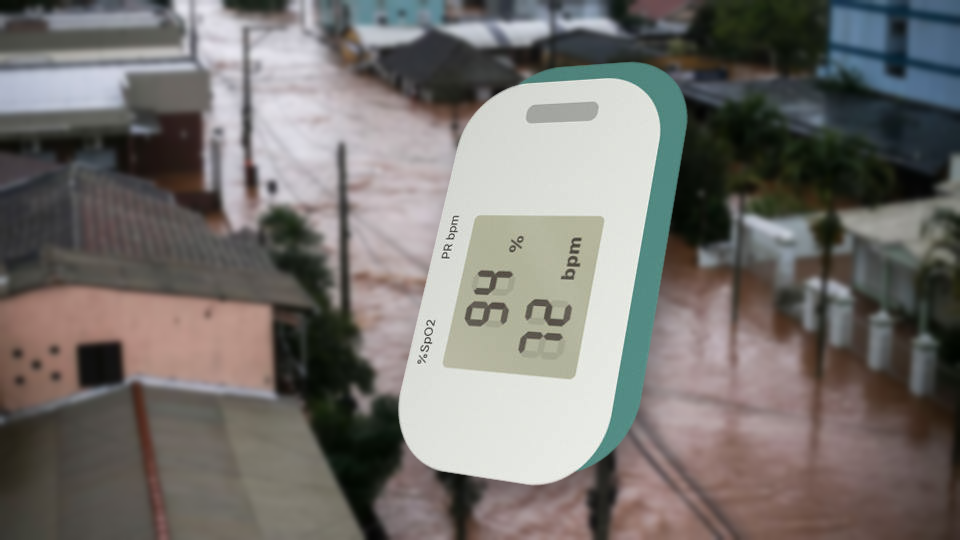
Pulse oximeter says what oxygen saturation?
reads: 94 %
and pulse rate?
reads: 72 bpm
